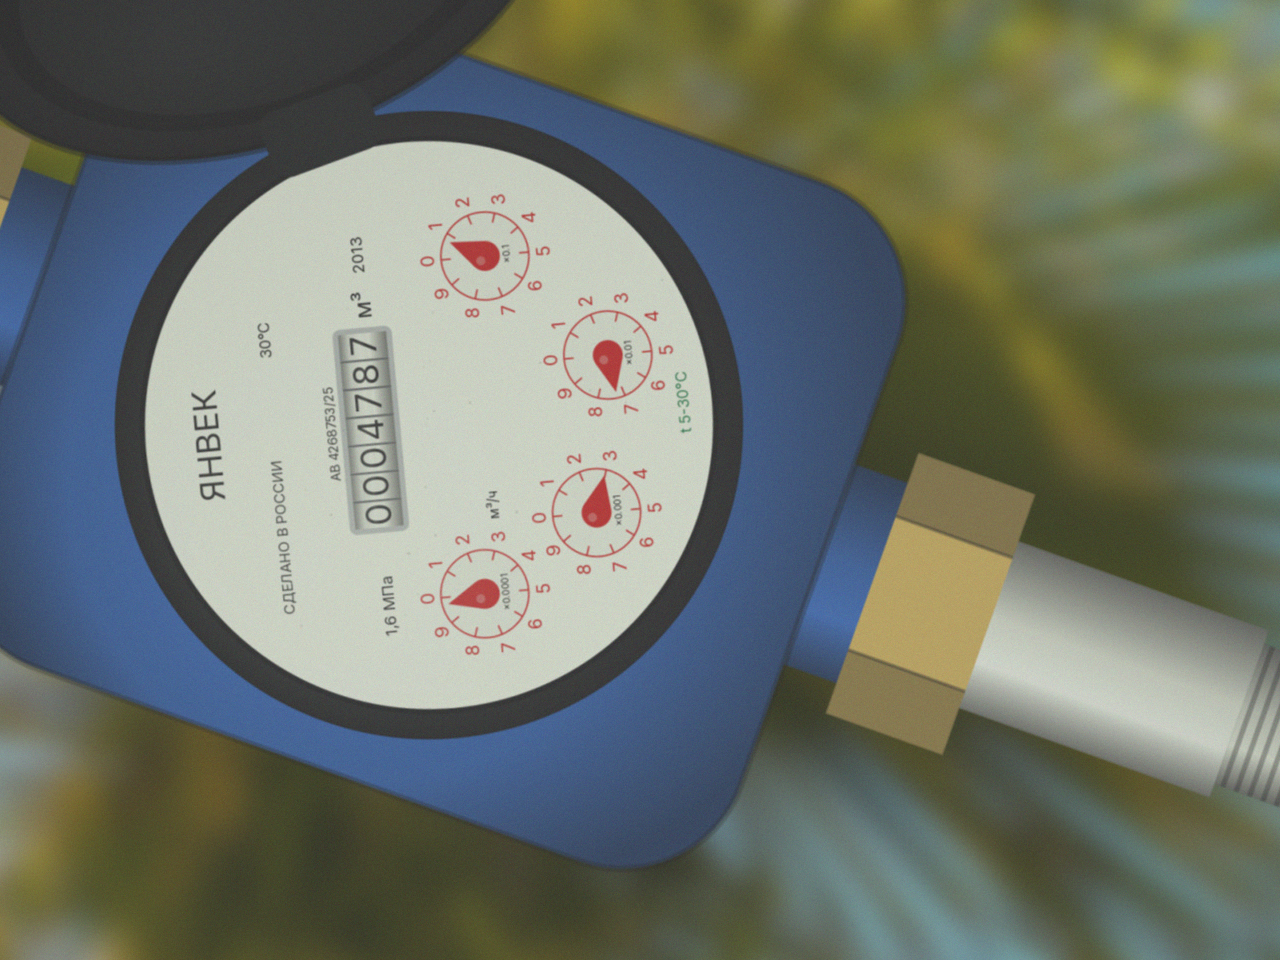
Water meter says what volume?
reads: 4787.0729 m³
